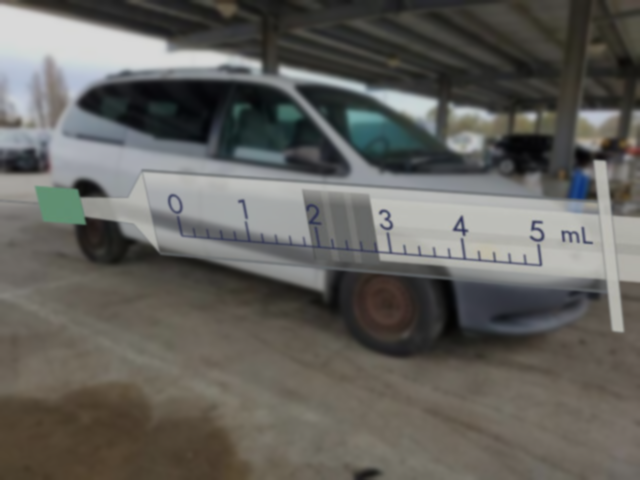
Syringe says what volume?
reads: 1.9 mL
